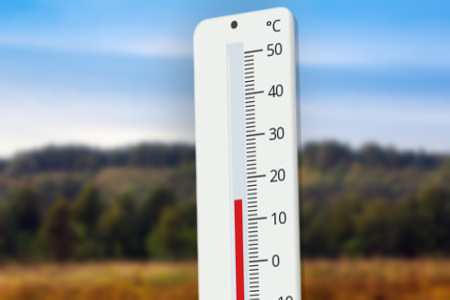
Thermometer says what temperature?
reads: 15 °C
